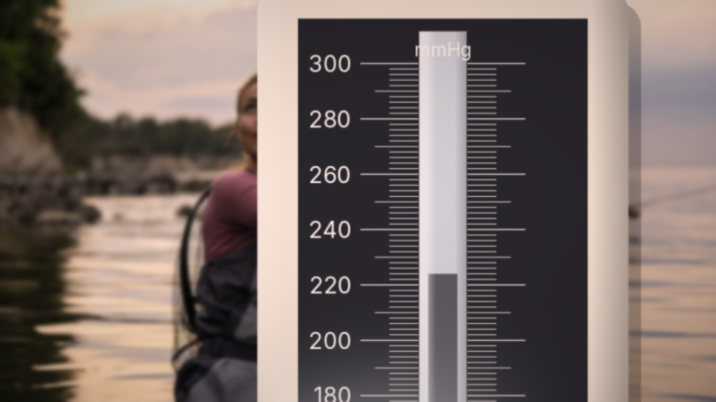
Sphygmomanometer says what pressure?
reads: 224 mmHg
